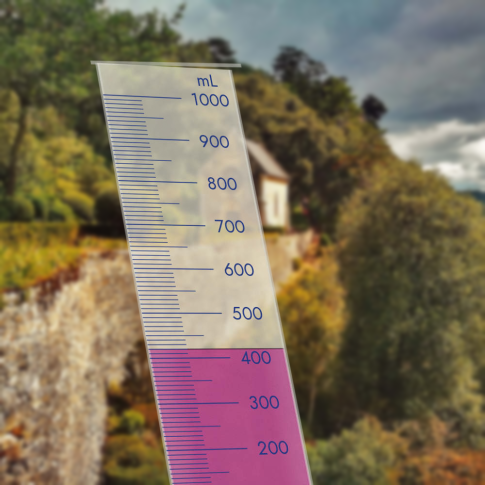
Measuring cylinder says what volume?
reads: 420 mL
